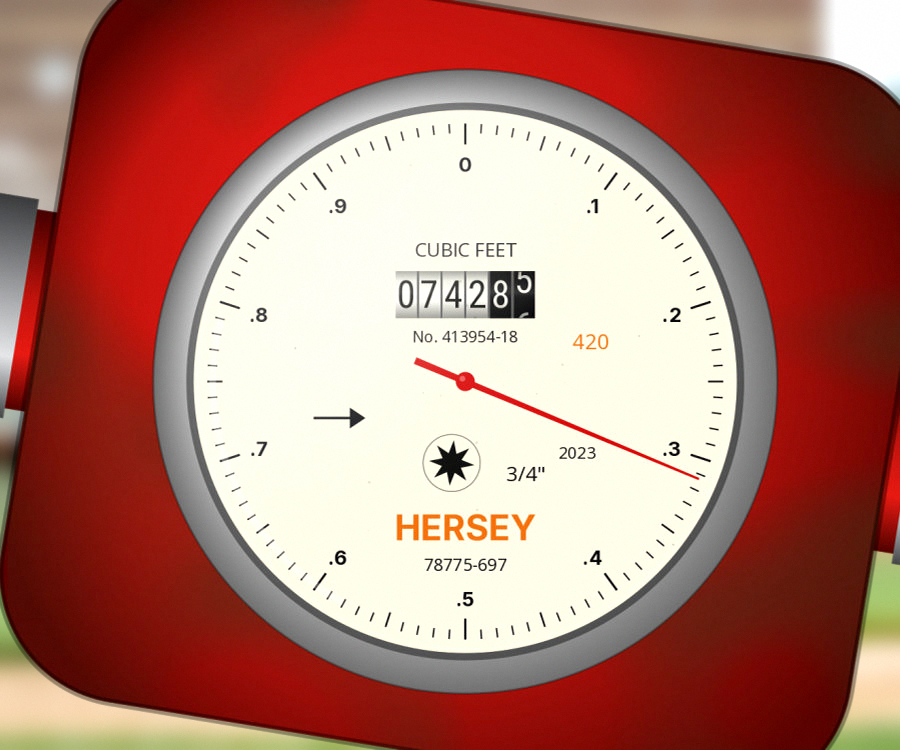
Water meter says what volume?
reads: 74285.31 ft³
